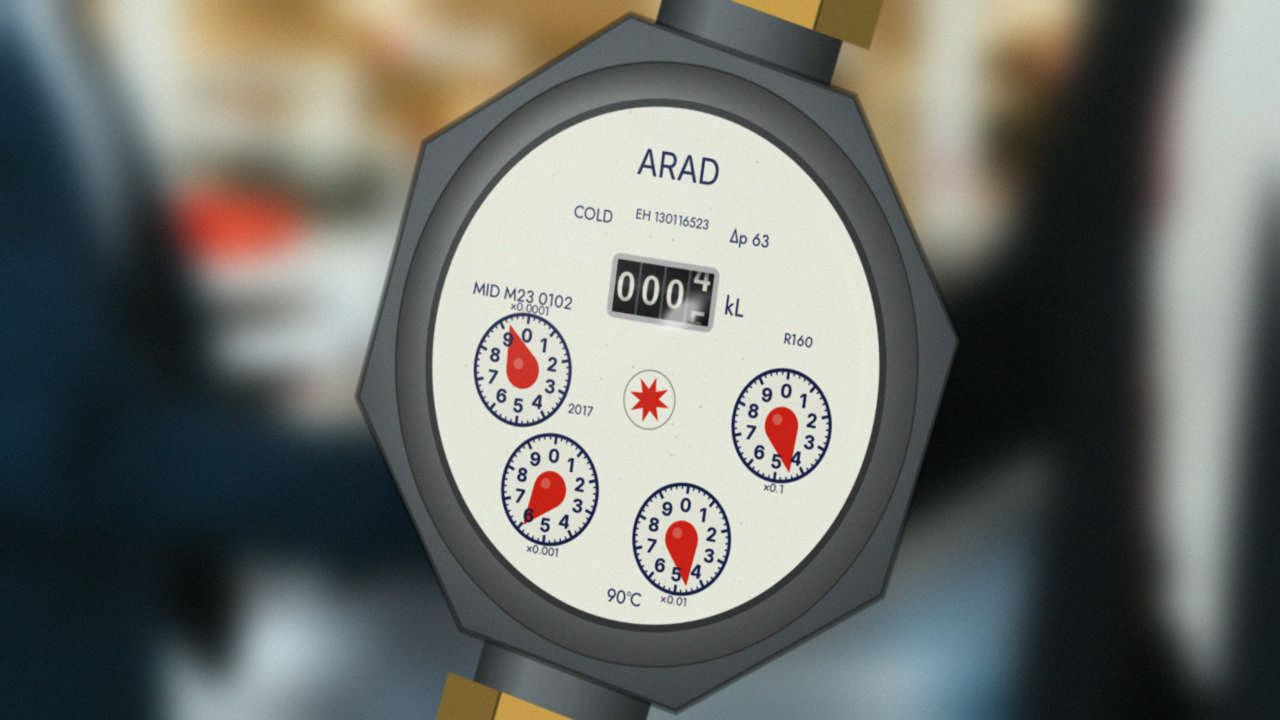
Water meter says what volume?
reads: 4.4459 kL
